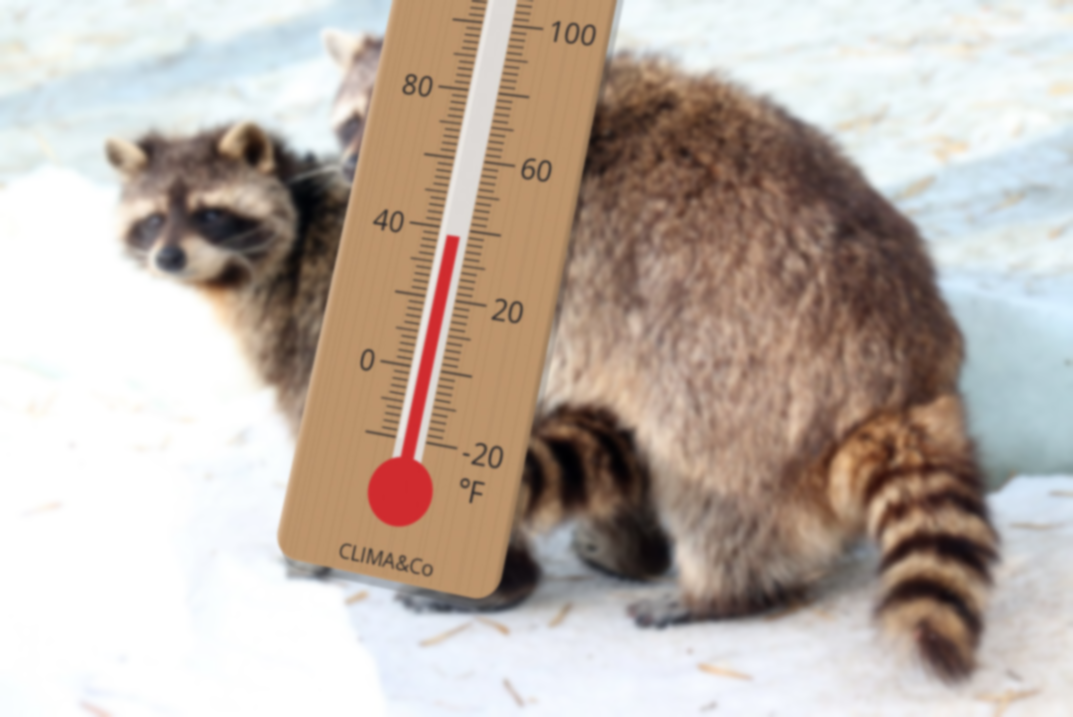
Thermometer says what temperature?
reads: 38 °F
